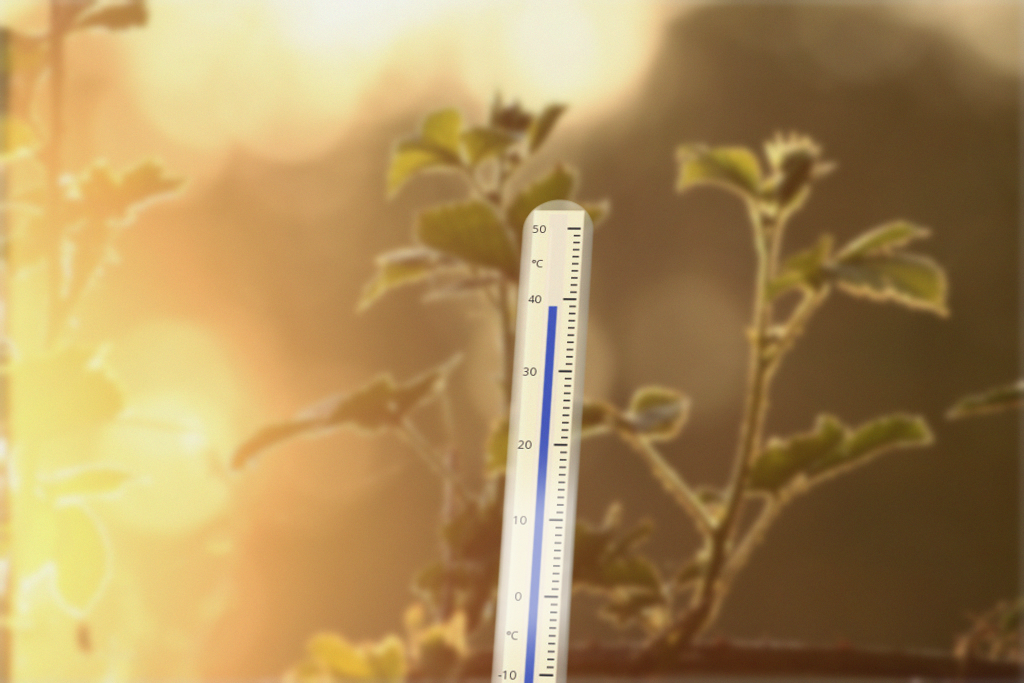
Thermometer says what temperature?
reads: 39 °C
